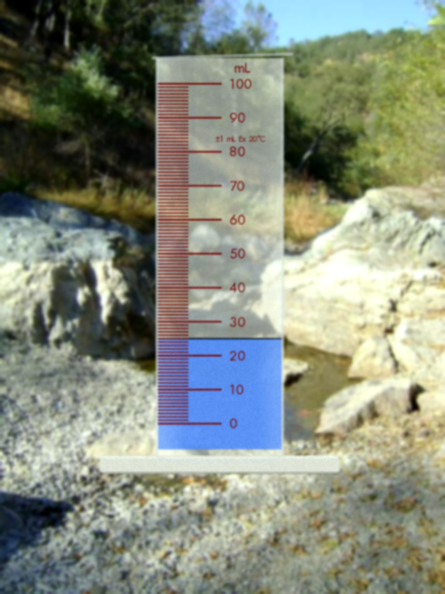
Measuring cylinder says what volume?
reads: 25 mL
